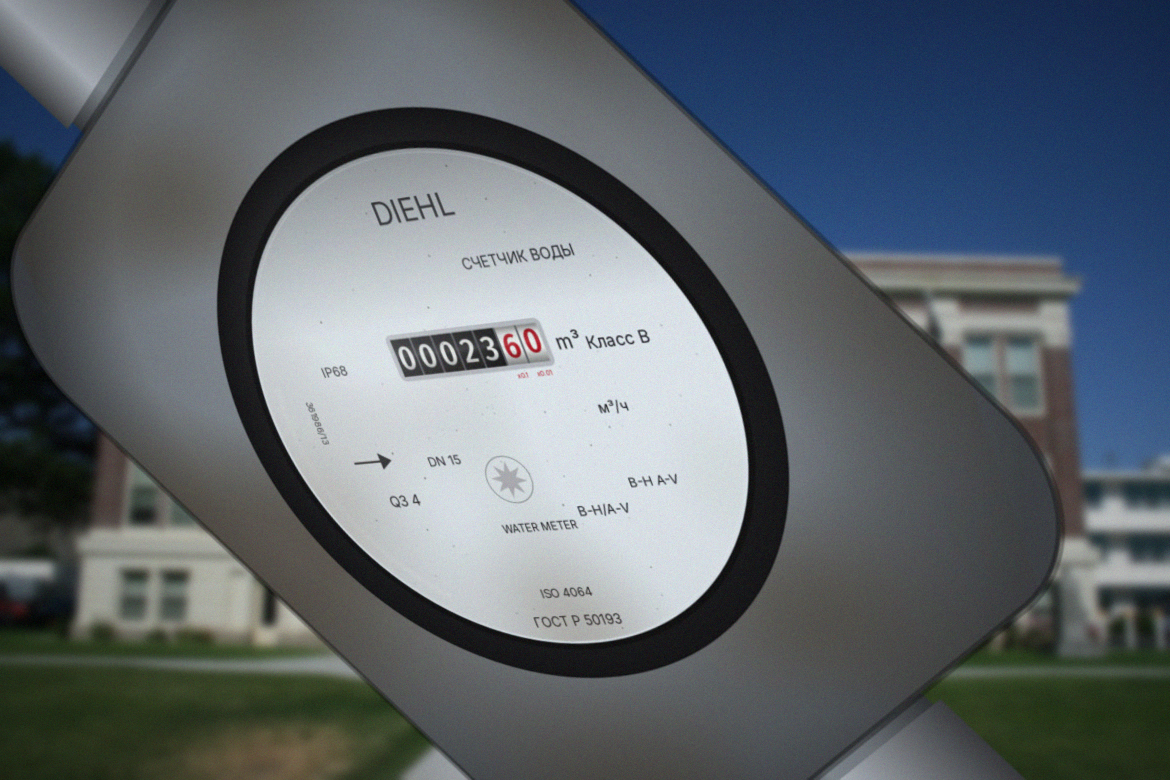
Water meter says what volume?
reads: 23.60 m³
